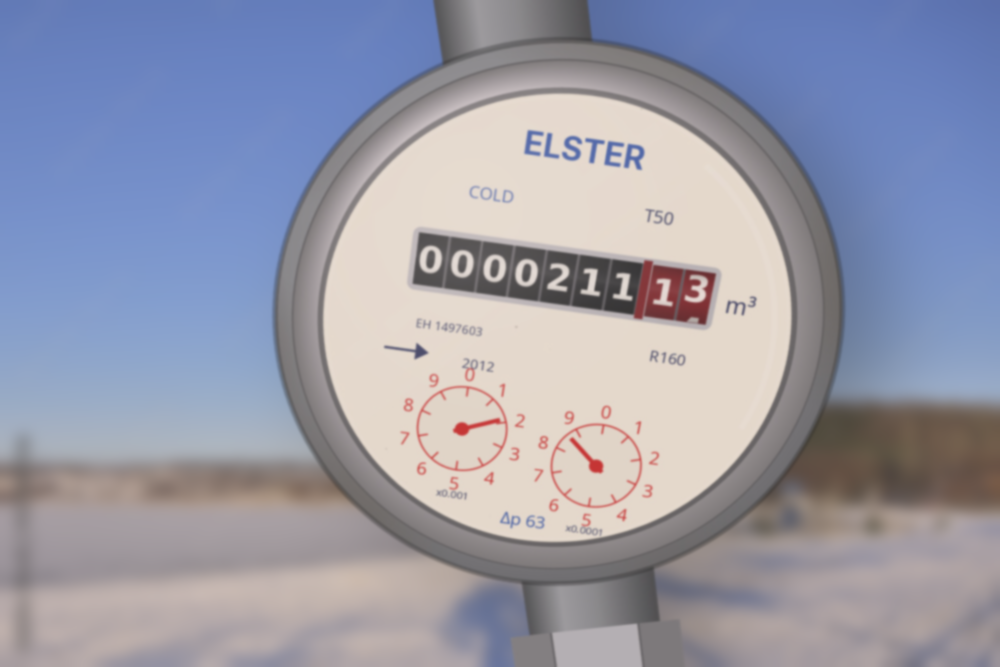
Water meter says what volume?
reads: 211.1318 m³
